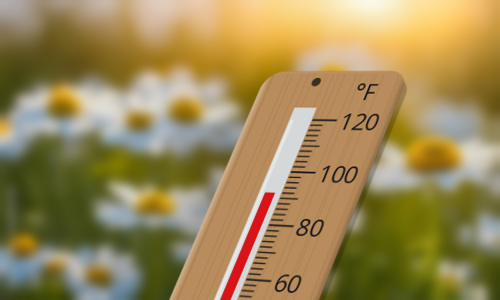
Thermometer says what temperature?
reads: 92 °F
